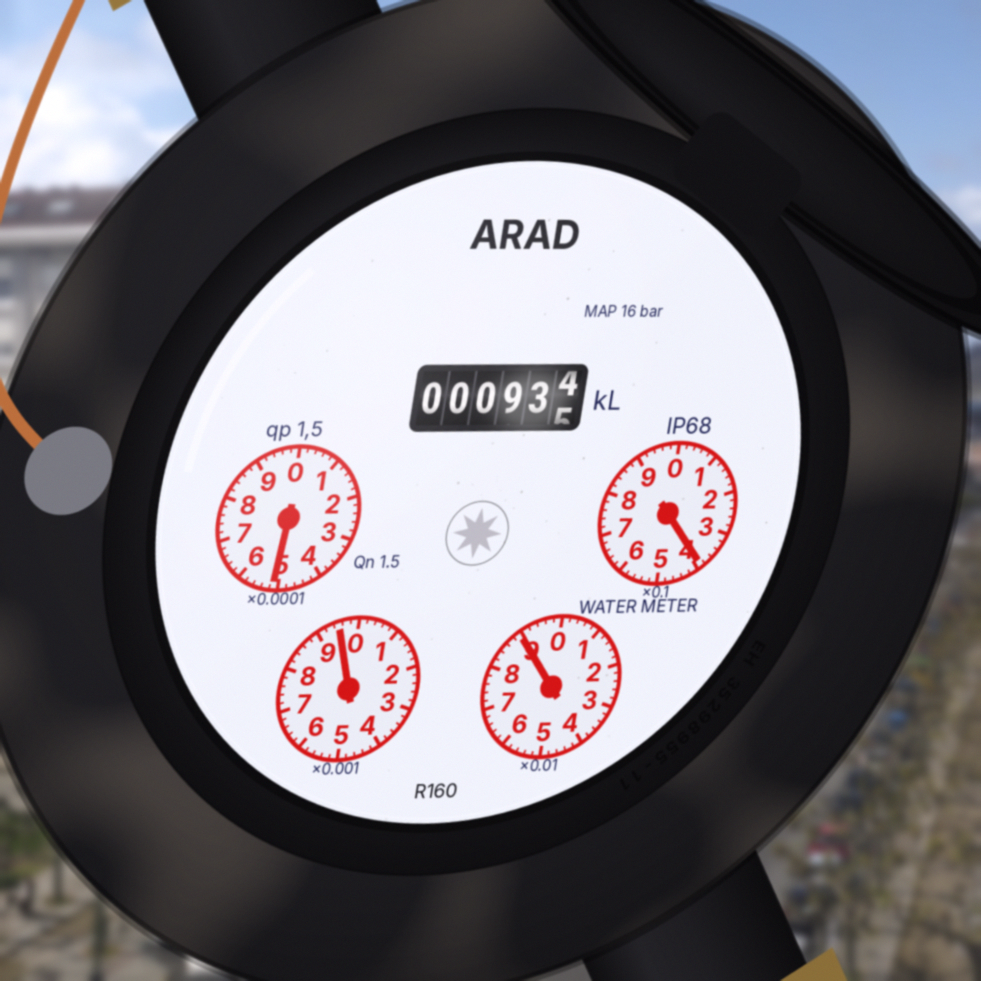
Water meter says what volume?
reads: 934.3895 kL
